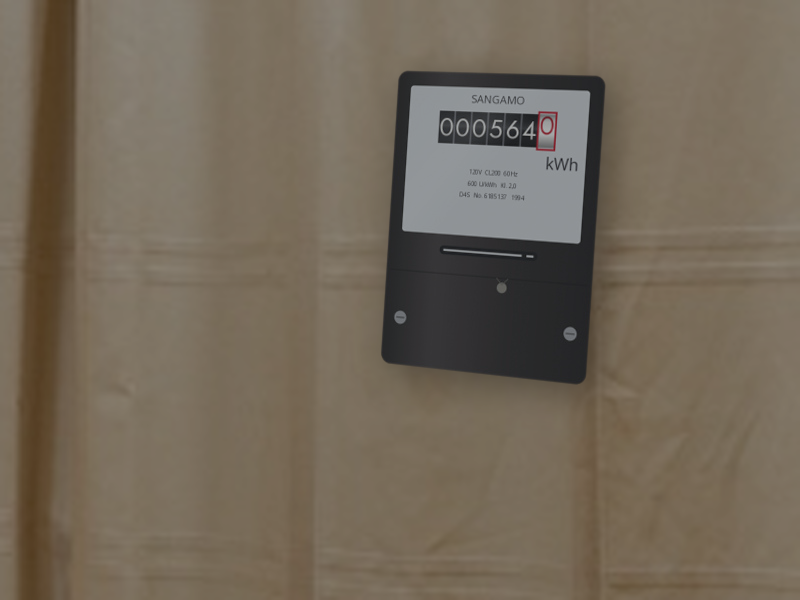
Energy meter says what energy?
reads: 564.0 kWh
